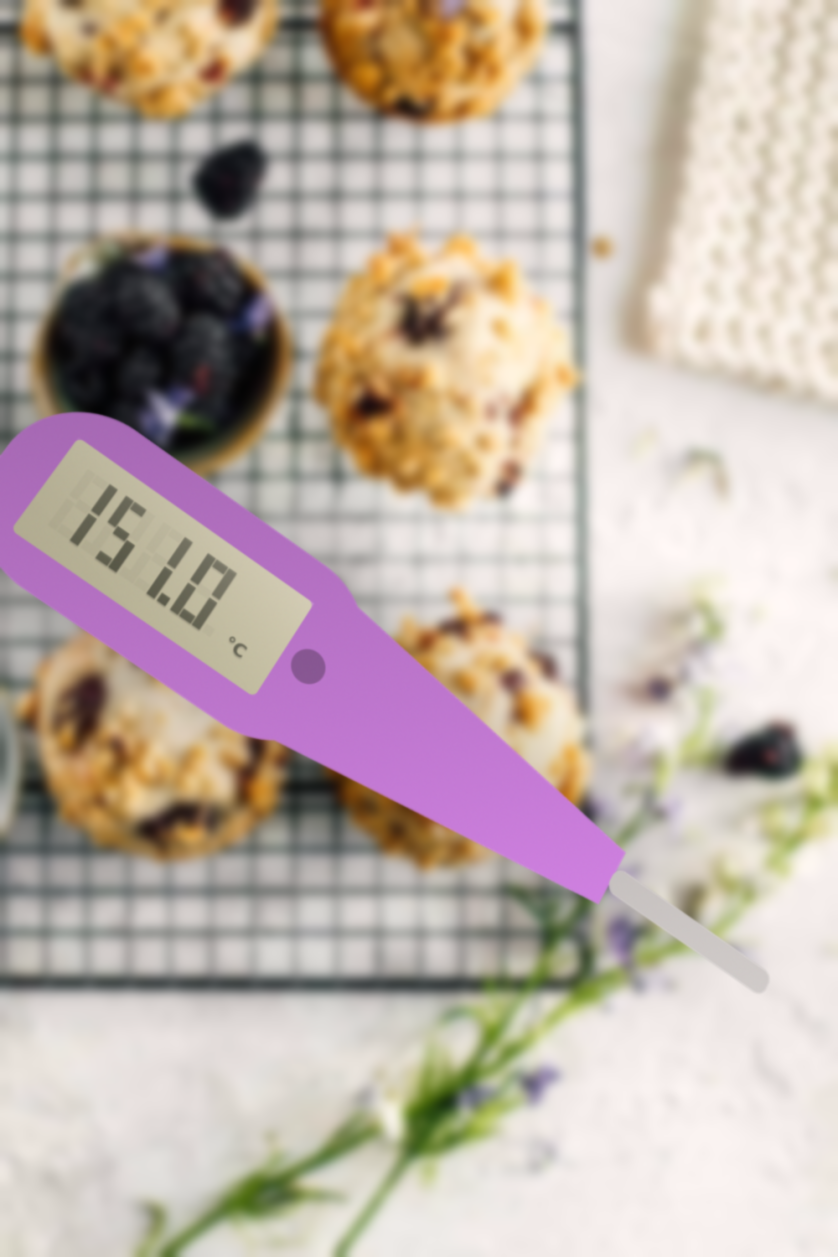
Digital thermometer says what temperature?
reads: 151.0 °C
